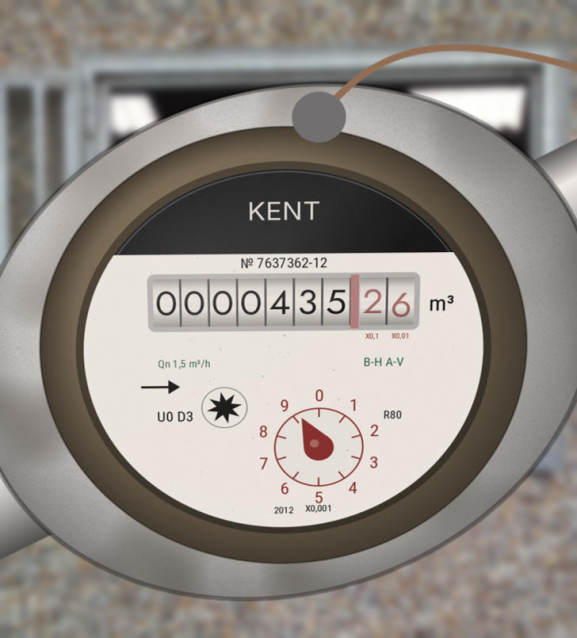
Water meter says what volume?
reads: 435.259 m³
